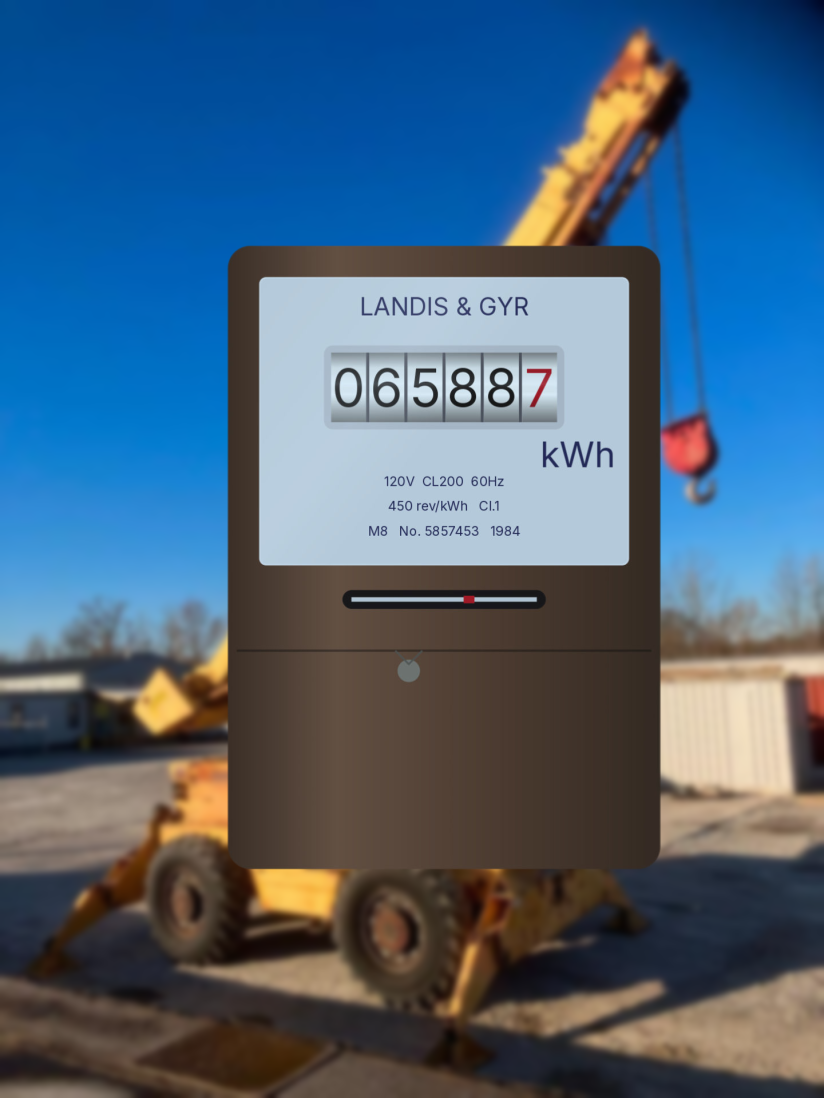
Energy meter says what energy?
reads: 6588.7 kWh
